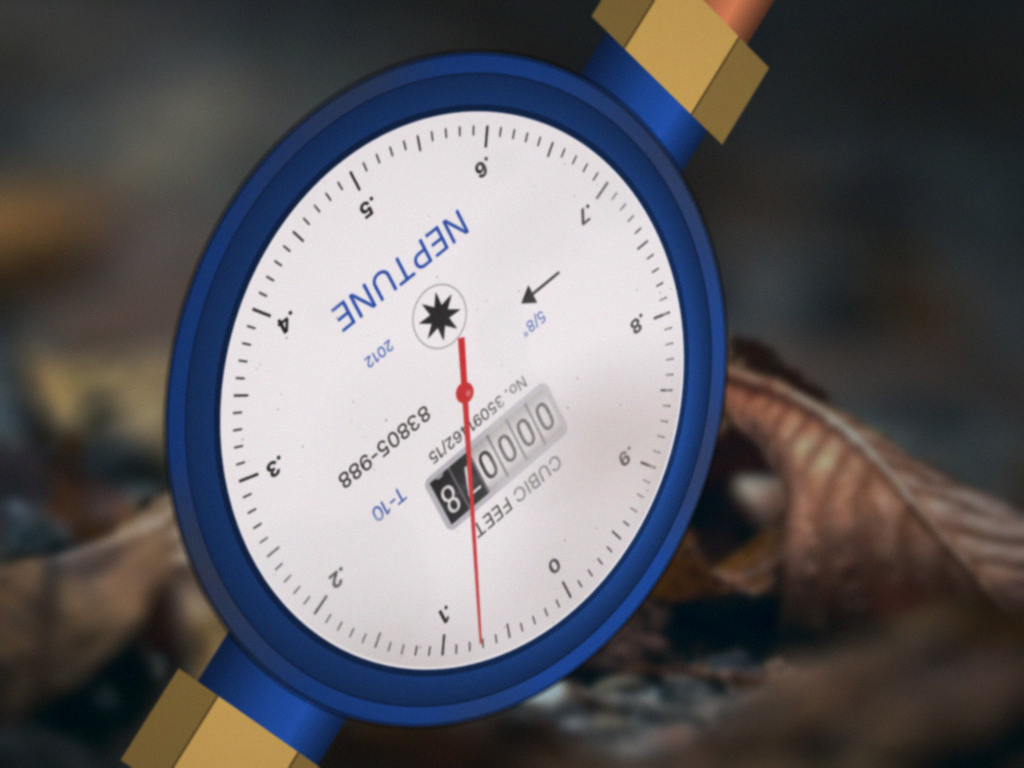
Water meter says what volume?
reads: 78.07 ft³
